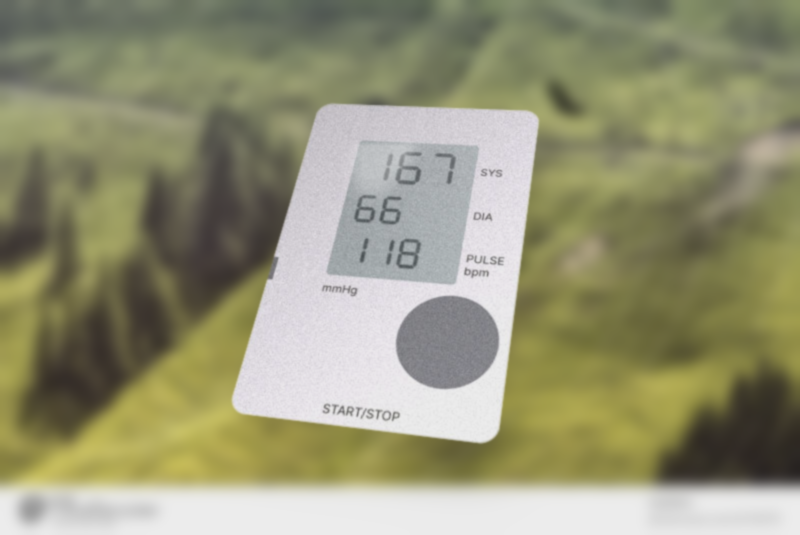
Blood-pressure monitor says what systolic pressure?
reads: 167 mmHg
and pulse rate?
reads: 118 bpm
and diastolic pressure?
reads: 66 mmHg
